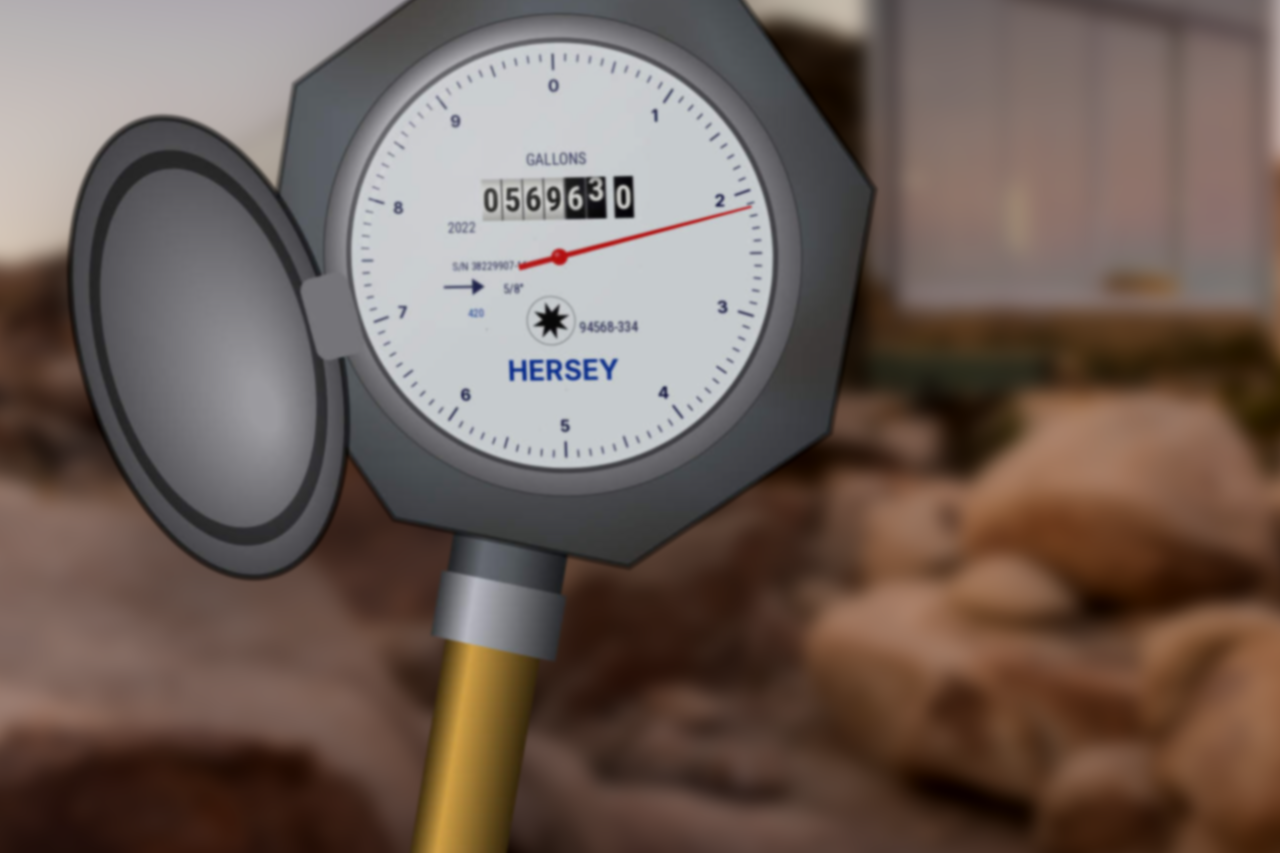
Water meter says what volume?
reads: 569632.1 gal
